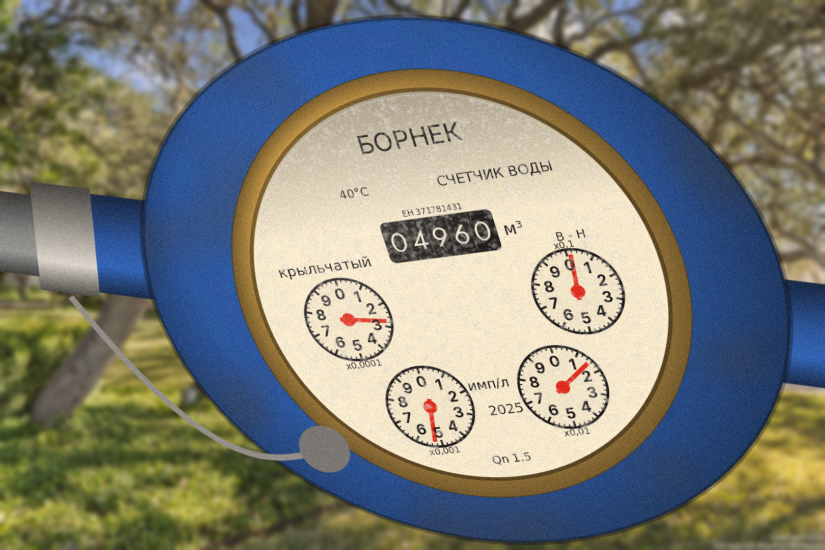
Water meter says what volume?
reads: 4960.0152 m³
